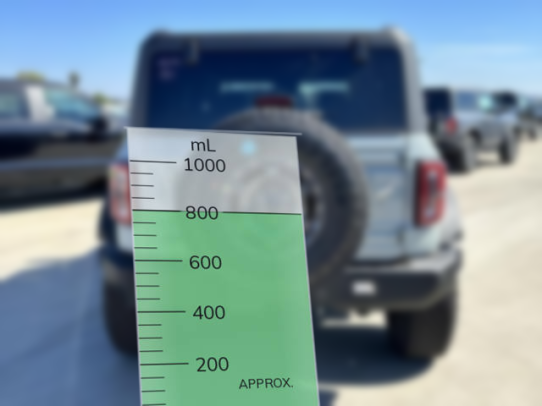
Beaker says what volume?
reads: 800 mL
